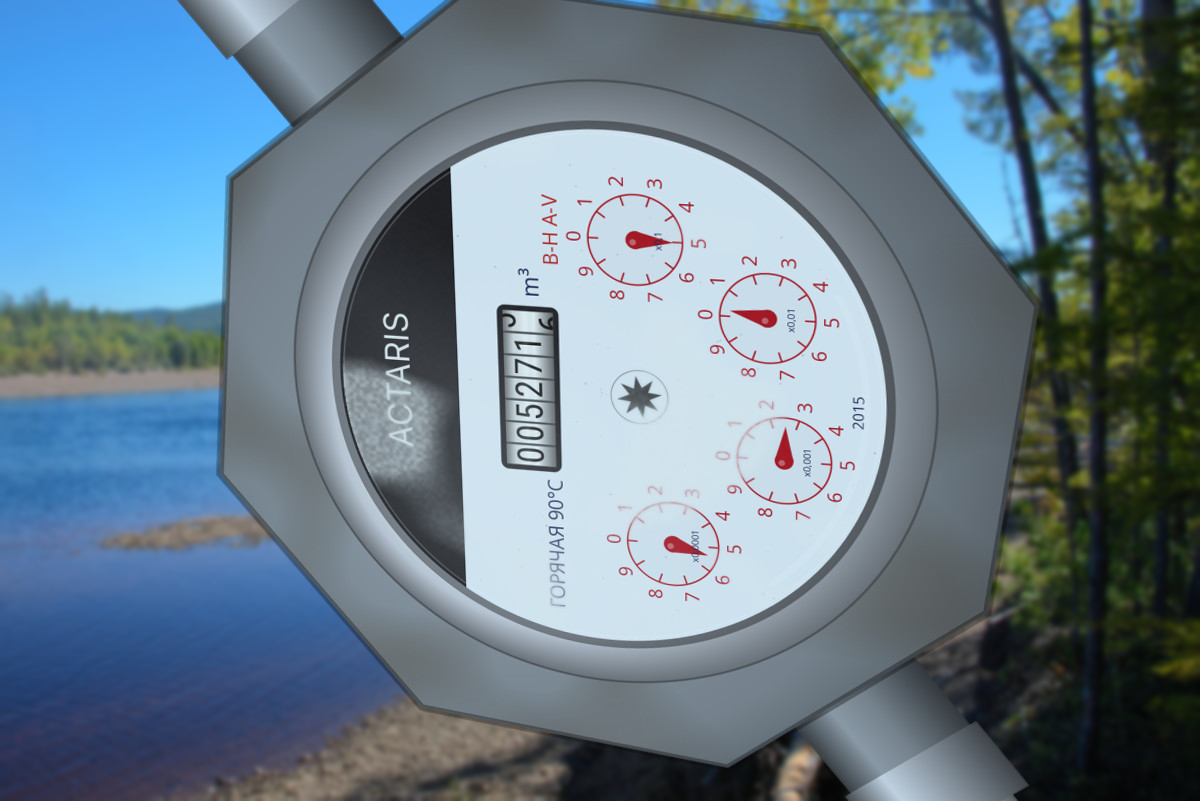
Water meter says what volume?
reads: 52715.5025 m³
